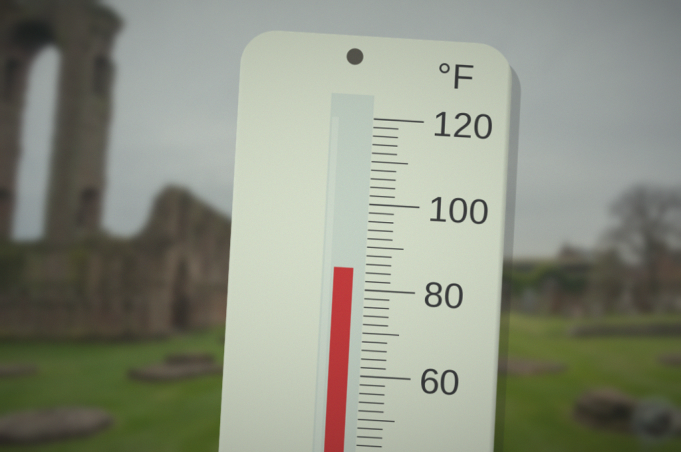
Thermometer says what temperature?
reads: 85 °F
